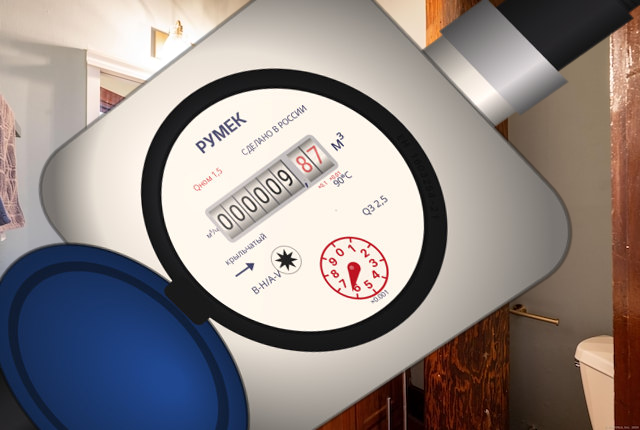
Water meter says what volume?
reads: 9.876 m³
